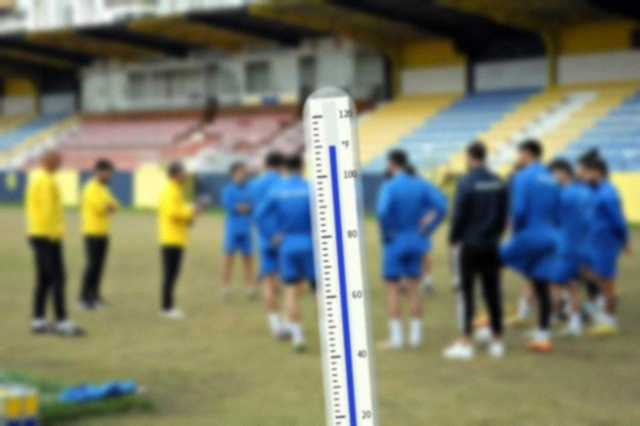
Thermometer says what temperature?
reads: 110 °F
